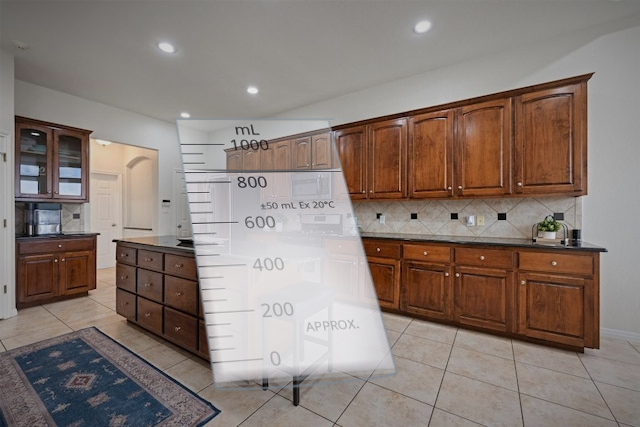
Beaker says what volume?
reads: 850 mL
